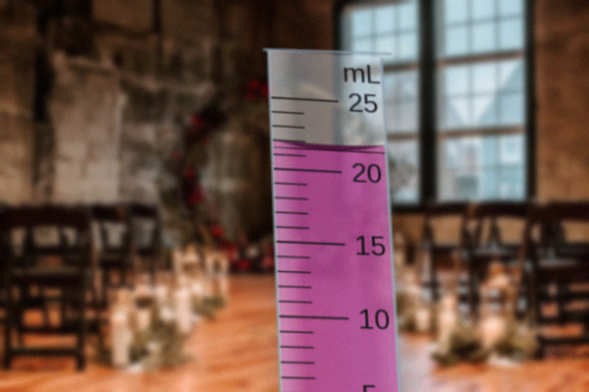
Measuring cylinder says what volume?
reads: 21.5 mL
